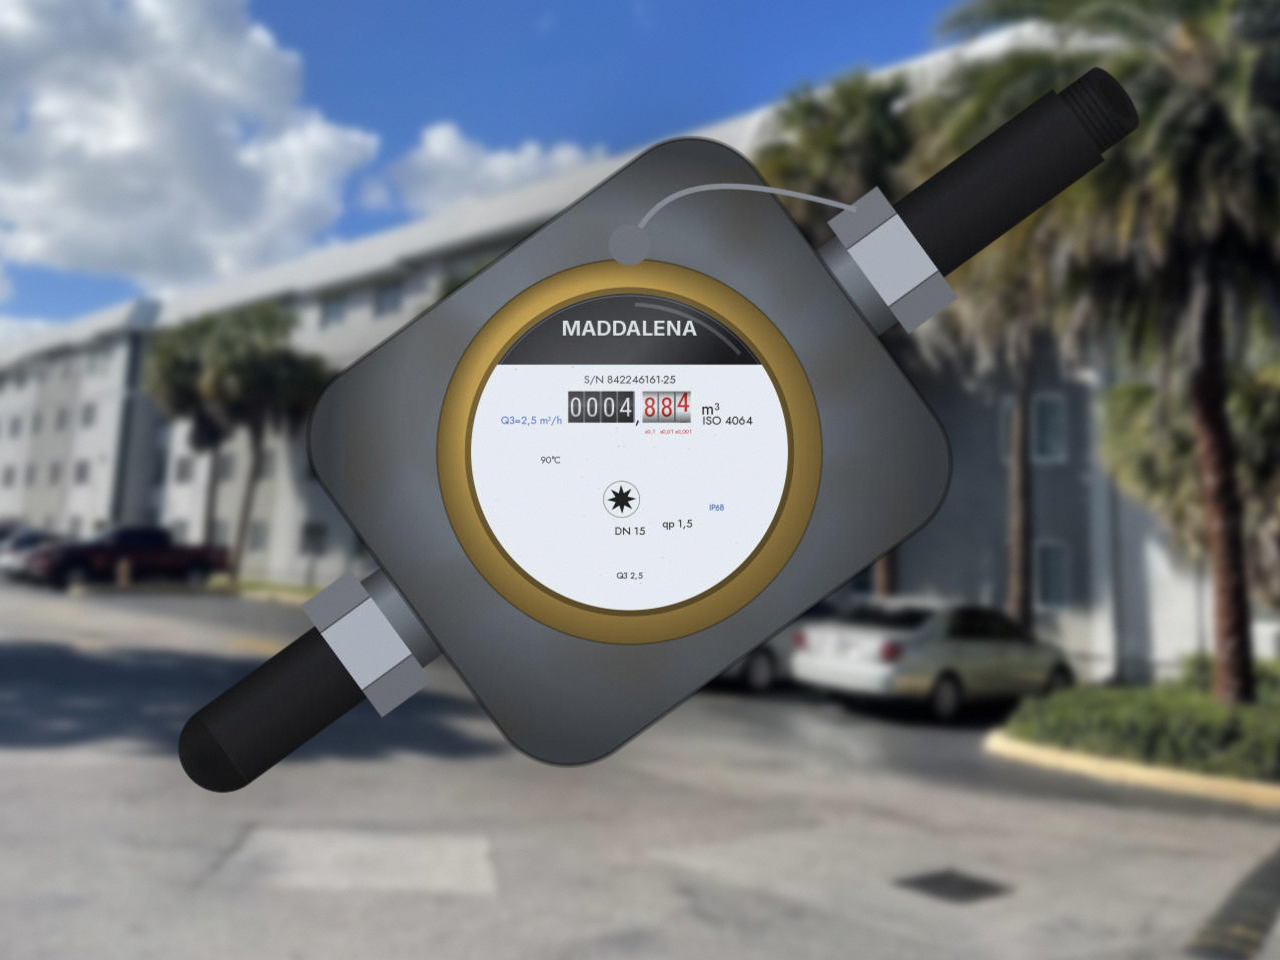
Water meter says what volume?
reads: 4.884 m³
